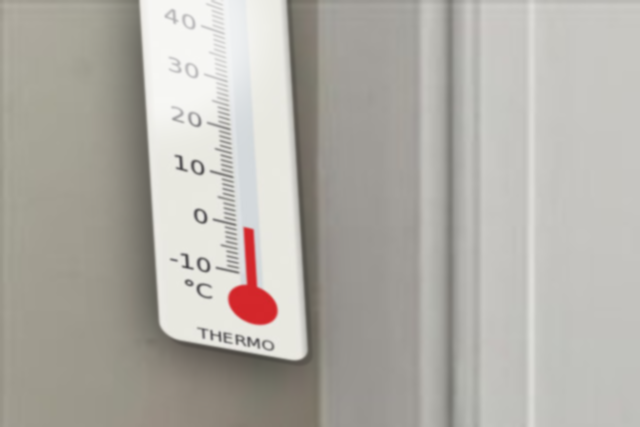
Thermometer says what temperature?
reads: 0 °C
